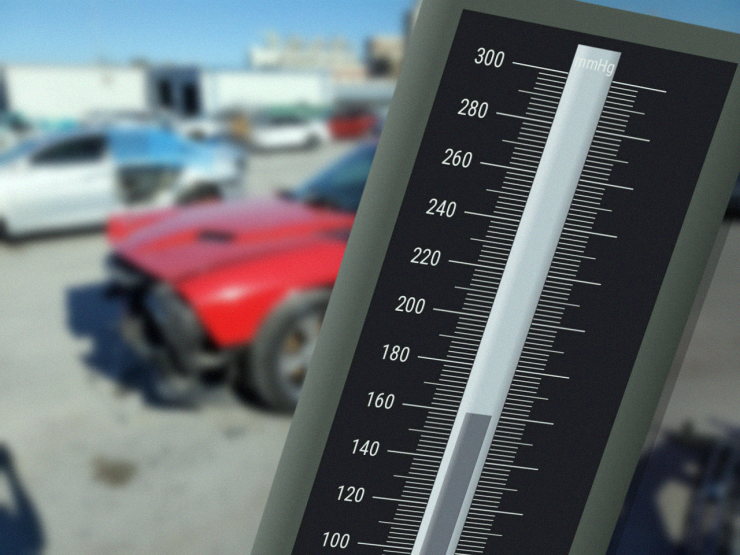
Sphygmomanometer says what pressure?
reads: 160 mmHg
